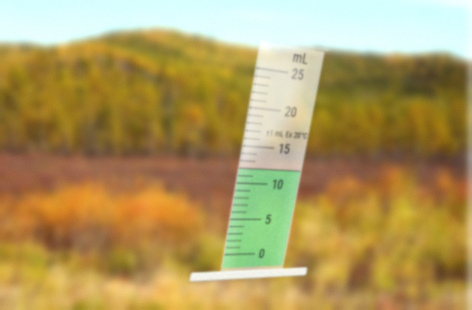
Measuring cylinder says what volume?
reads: 12 mL
